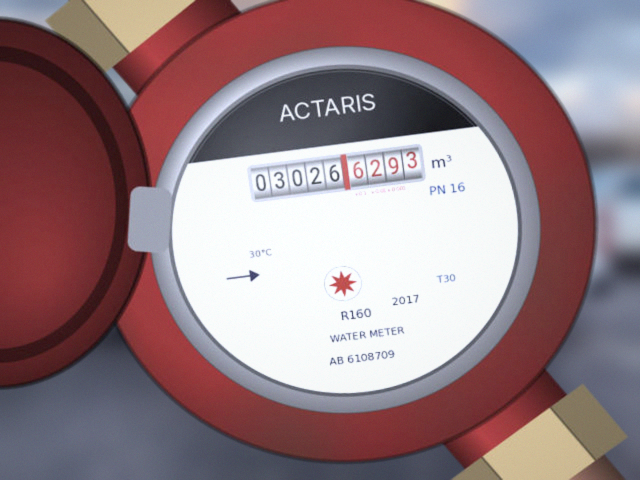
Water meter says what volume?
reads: 3026.6293 m³
